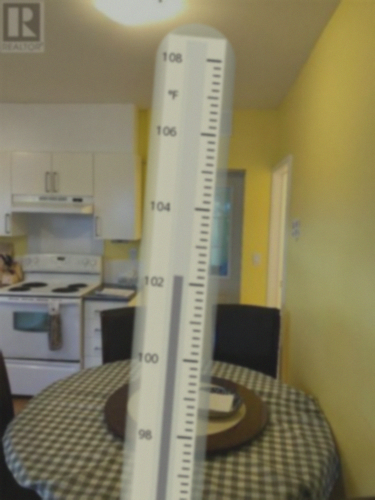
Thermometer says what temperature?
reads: 102.2 °F
